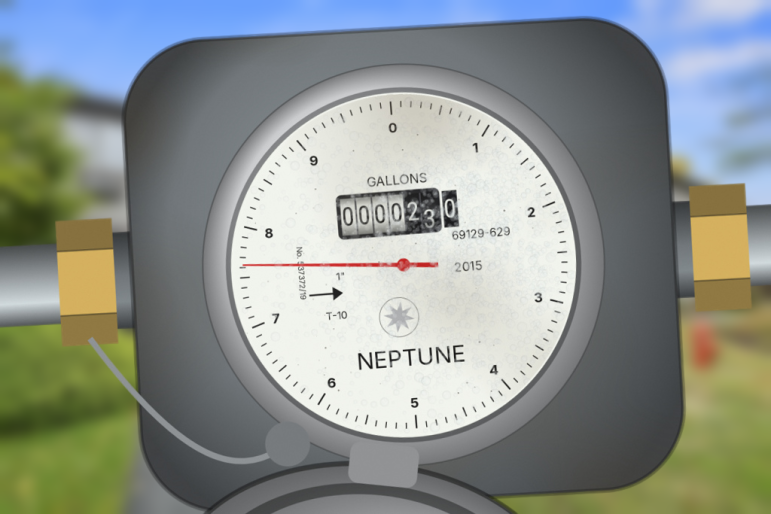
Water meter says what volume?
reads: 227.6 gal
